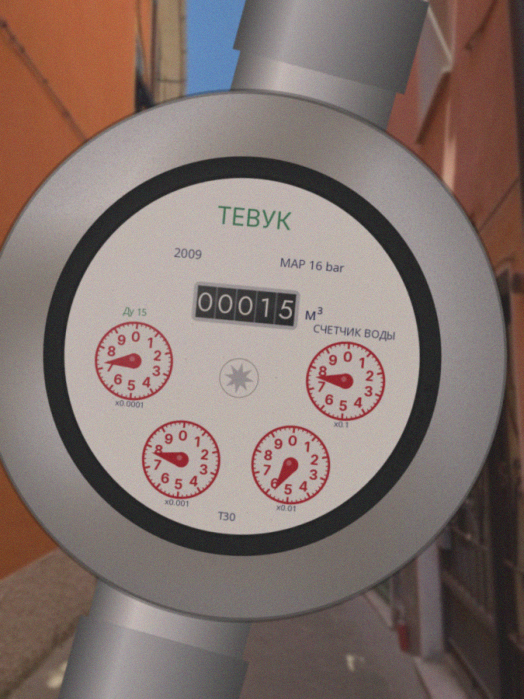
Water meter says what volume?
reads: 15.7577 m³
